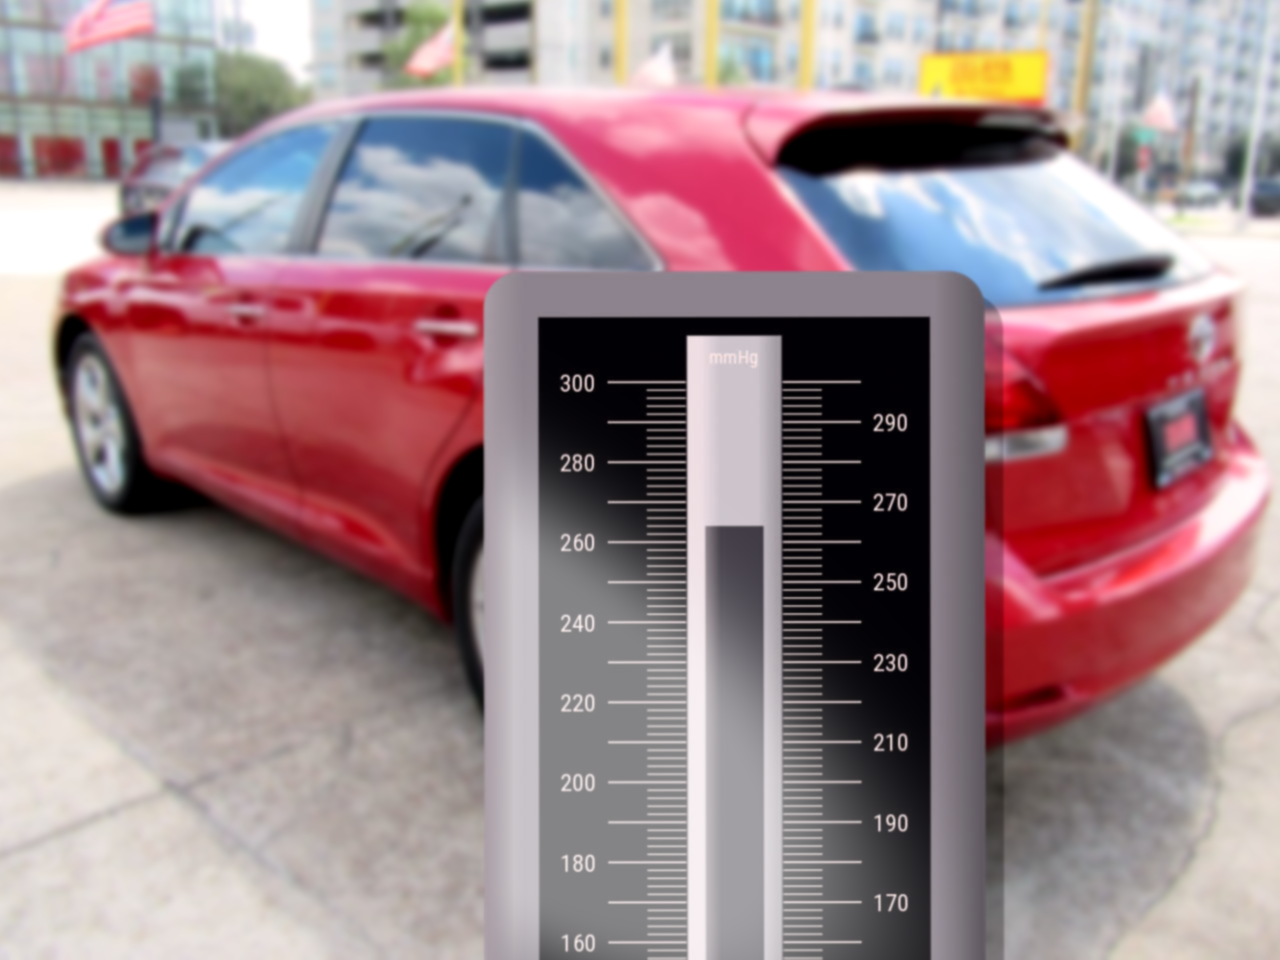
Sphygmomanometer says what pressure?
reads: 264 mmHg
